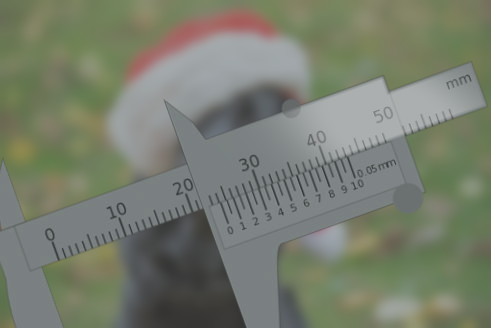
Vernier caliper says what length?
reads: 24.2 mm
